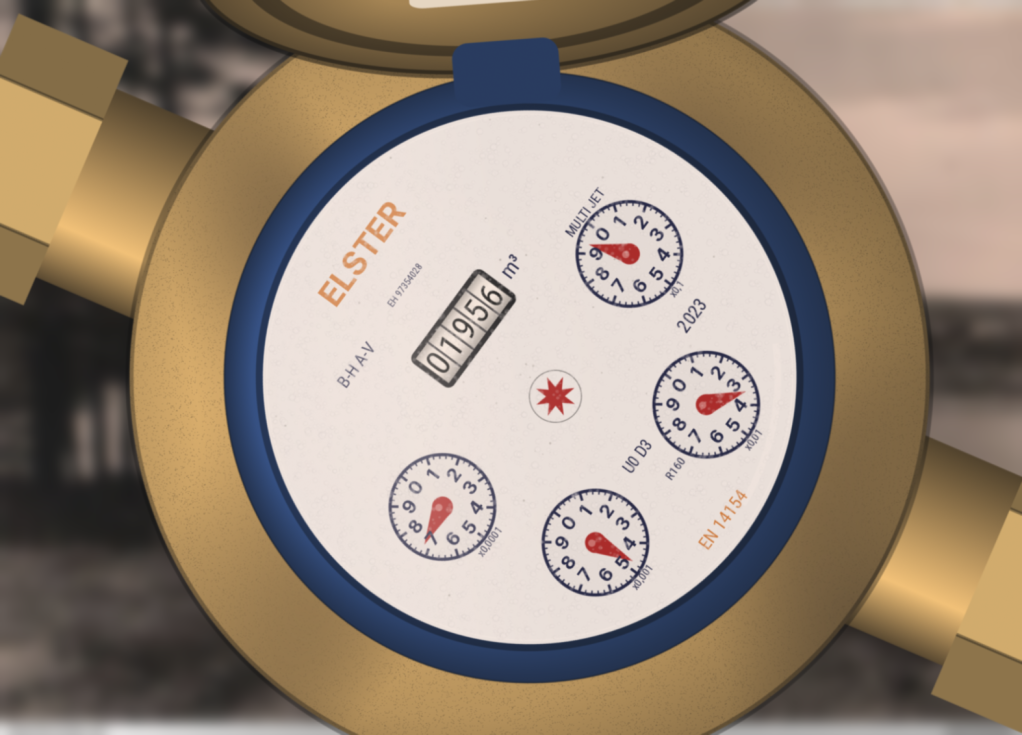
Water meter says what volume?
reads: 1955.9347 m³
